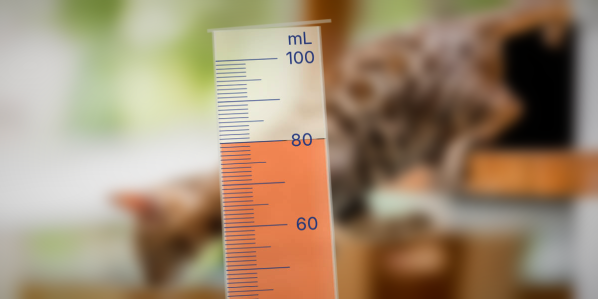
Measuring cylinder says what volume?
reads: 80 mL
